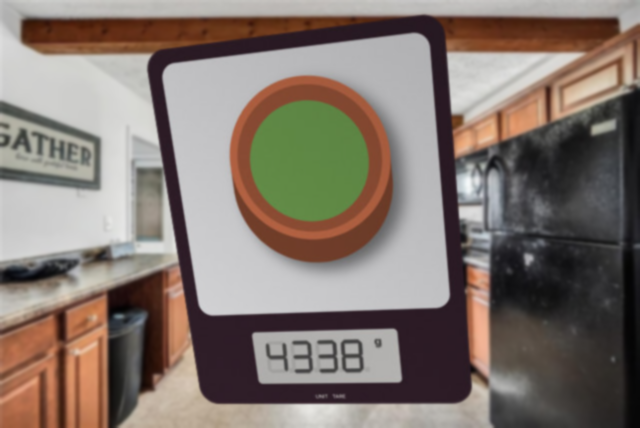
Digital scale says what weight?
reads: 4338 g
